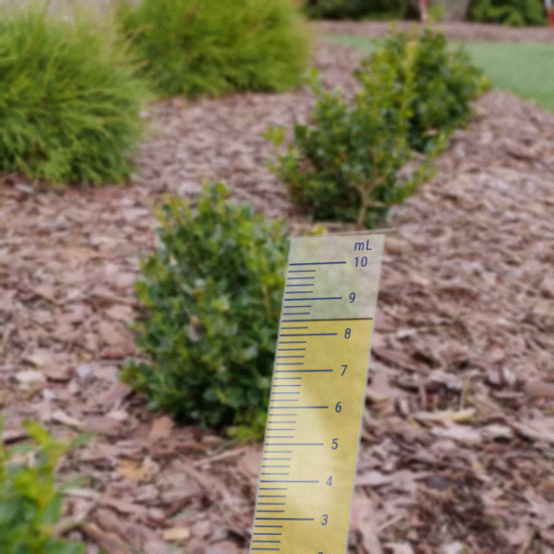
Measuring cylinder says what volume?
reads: 8.4 mL
